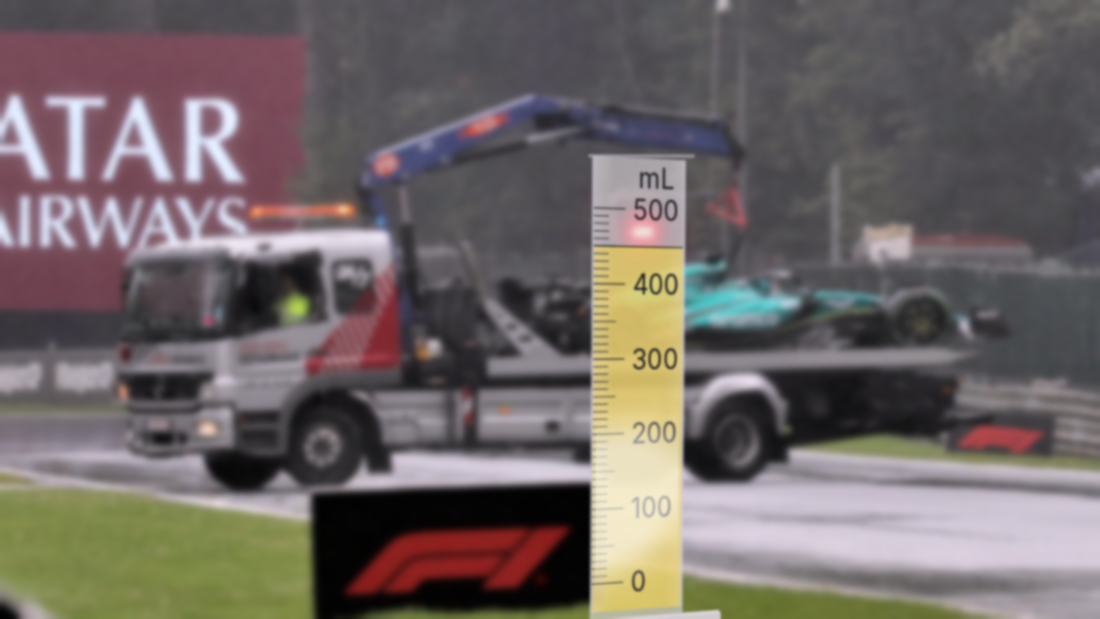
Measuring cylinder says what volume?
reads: 450 mL
